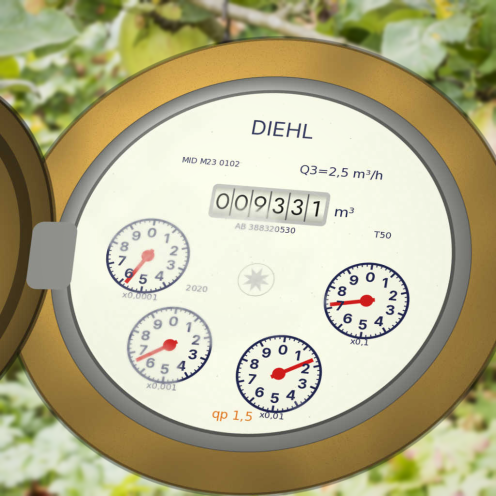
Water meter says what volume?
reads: 9331.7165 m³
